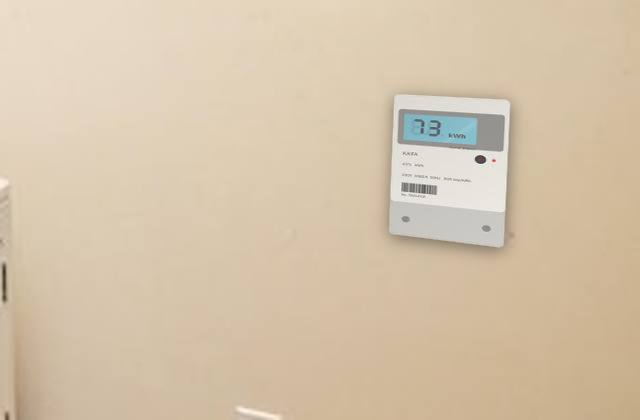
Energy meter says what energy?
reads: 73 kWh
